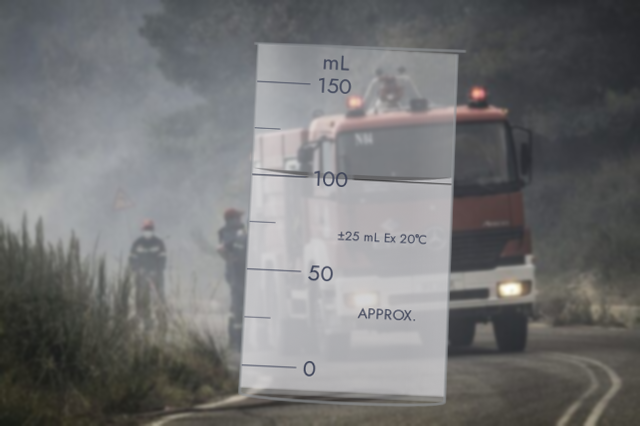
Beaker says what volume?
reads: 100 mL
